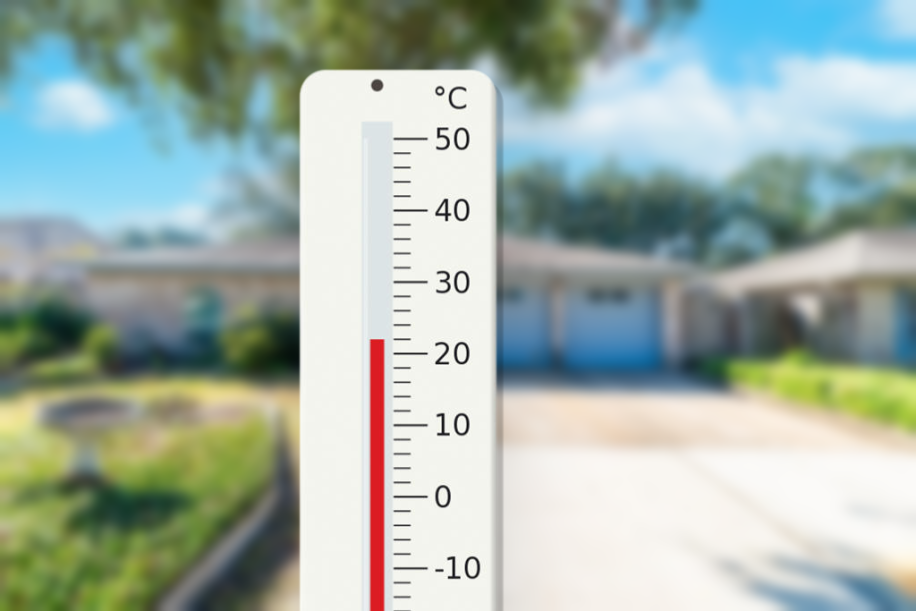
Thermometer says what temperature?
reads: 22 °C
